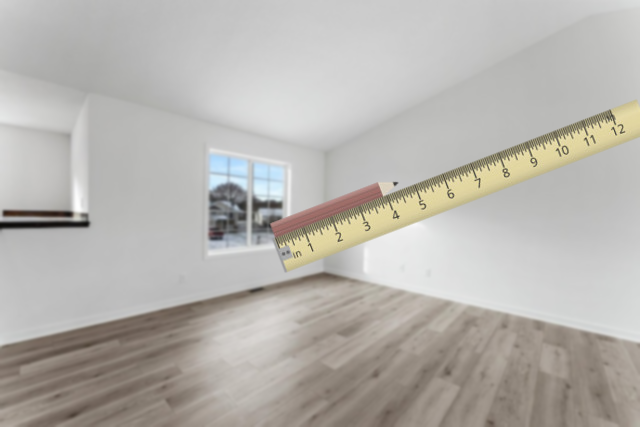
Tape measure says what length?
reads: 4.5 in
